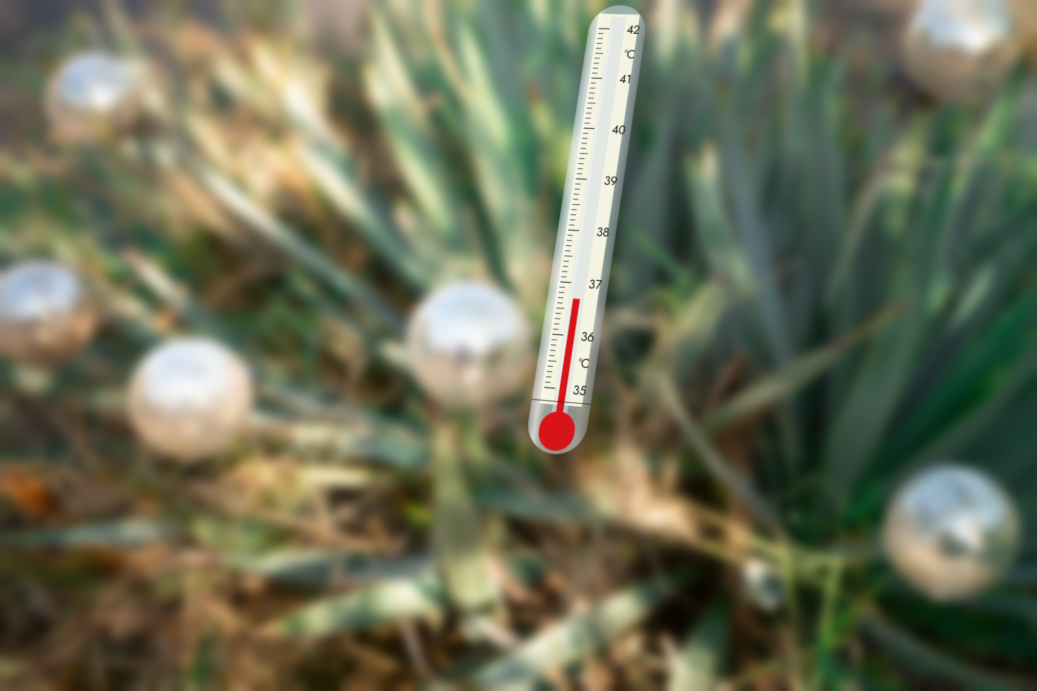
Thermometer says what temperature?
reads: 36.7 °C
